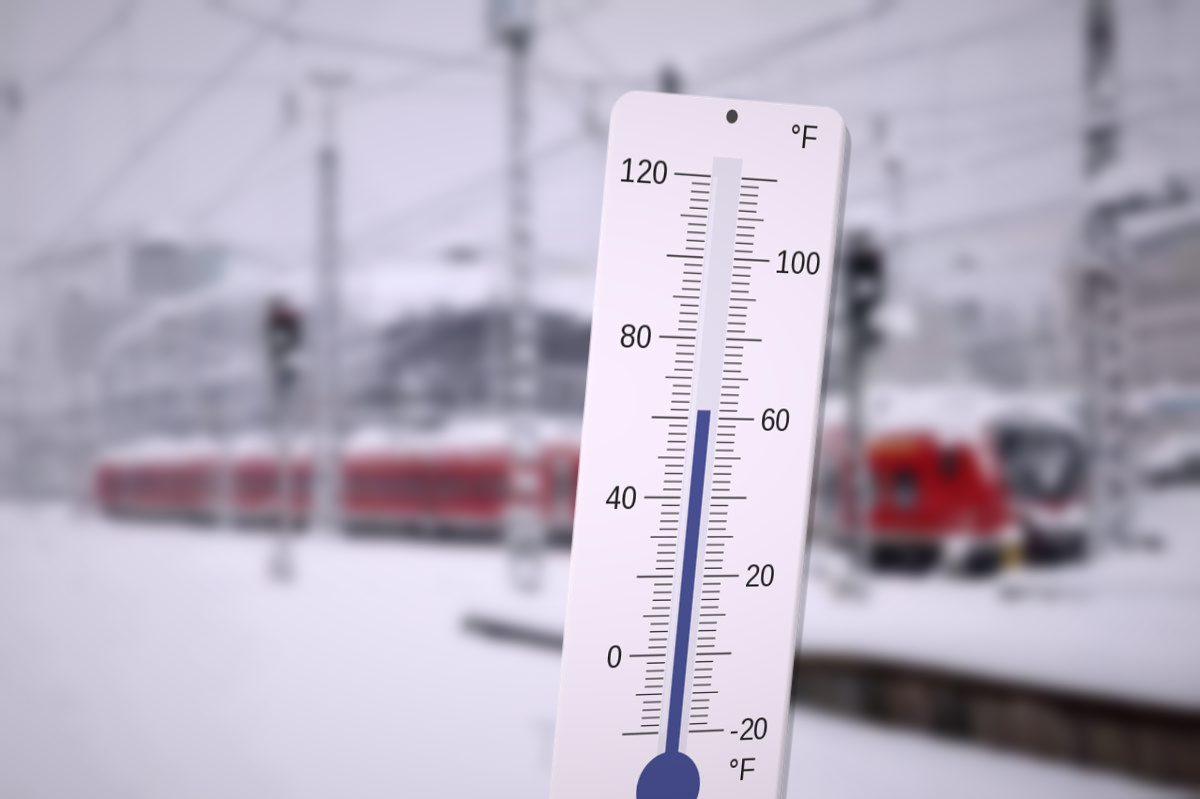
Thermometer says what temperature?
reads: 62 °F
